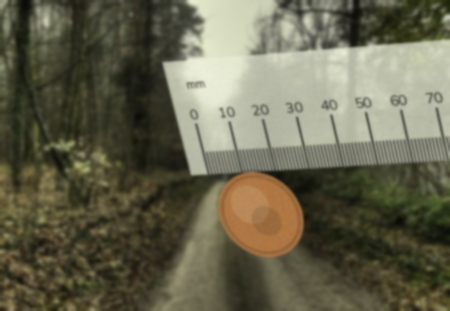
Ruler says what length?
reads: 25 mm
